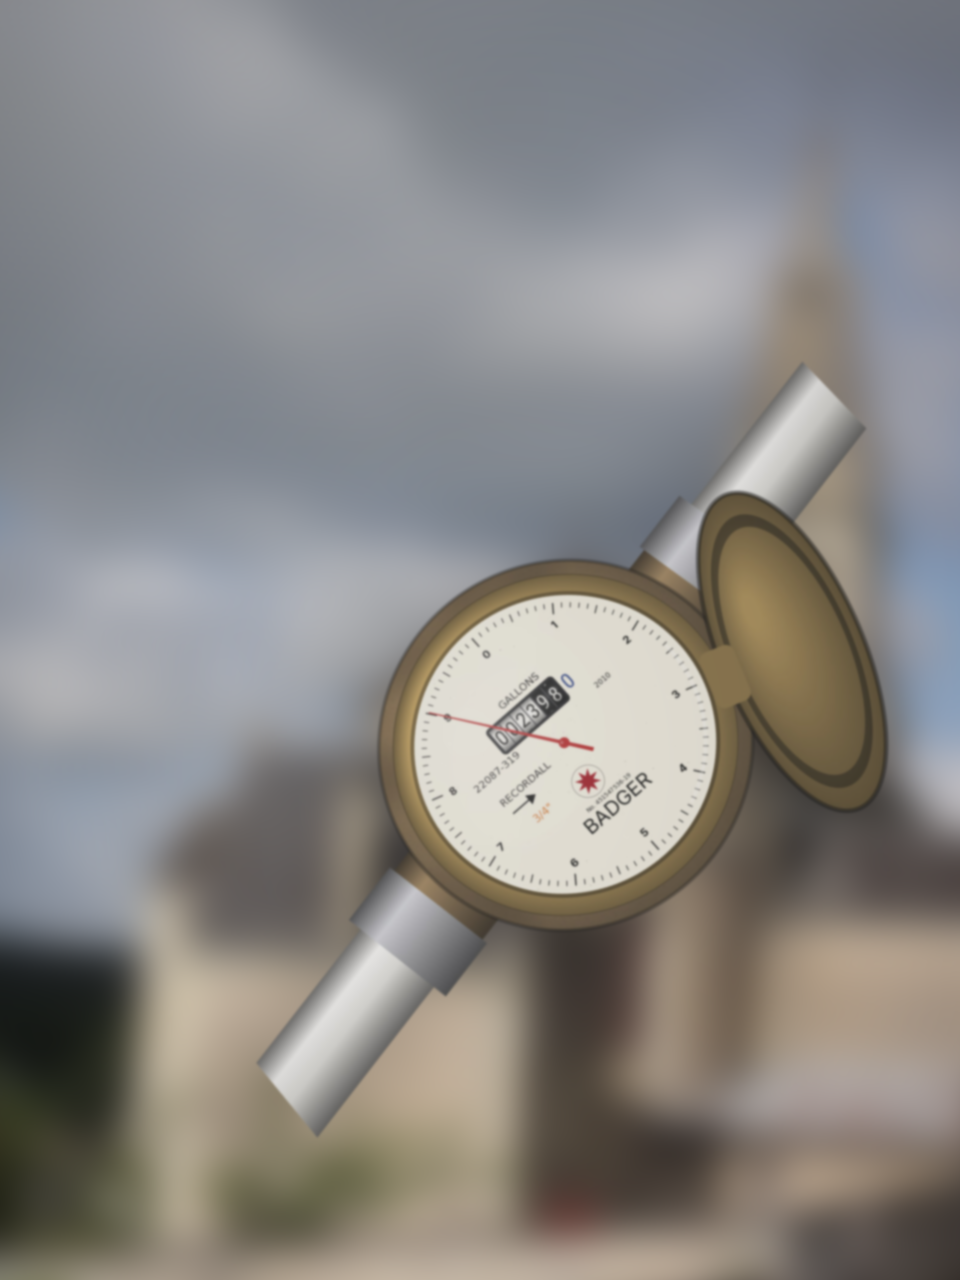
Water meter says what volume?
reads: 23979.0 gal
